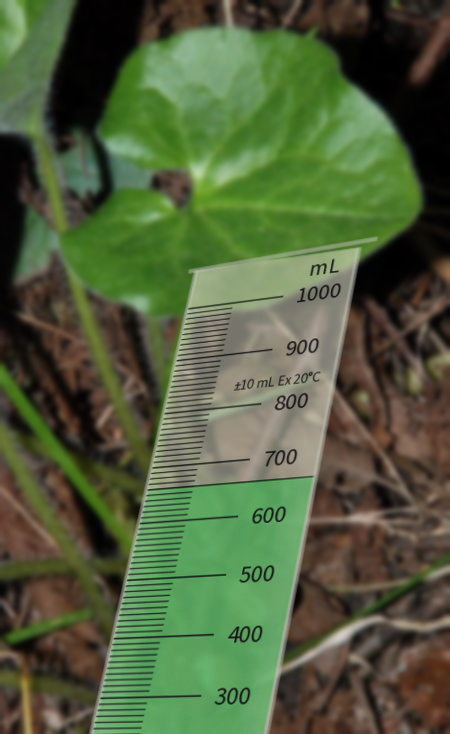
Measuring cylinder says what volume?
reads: 660 mL
